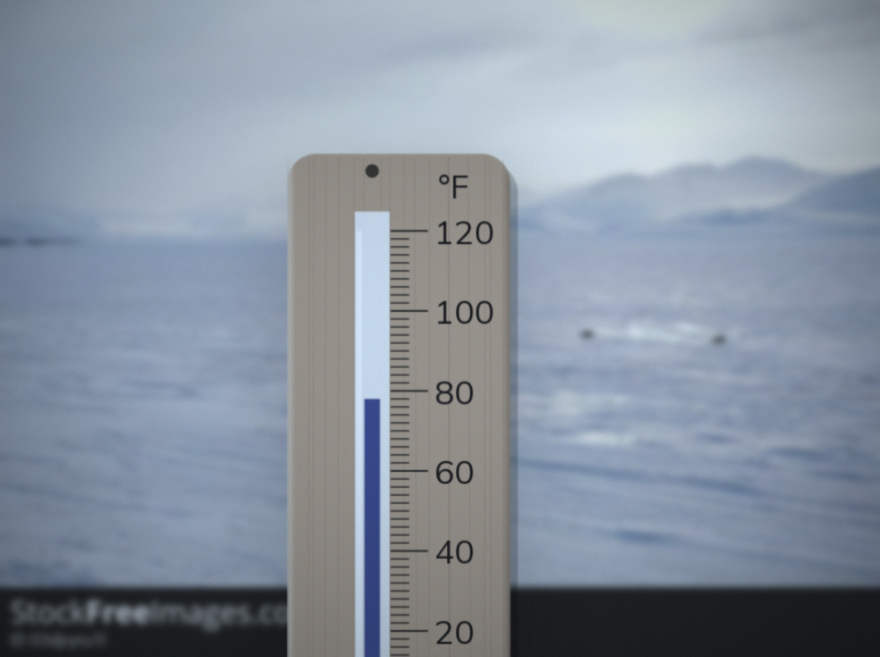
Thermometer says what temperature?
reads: 78 °F
